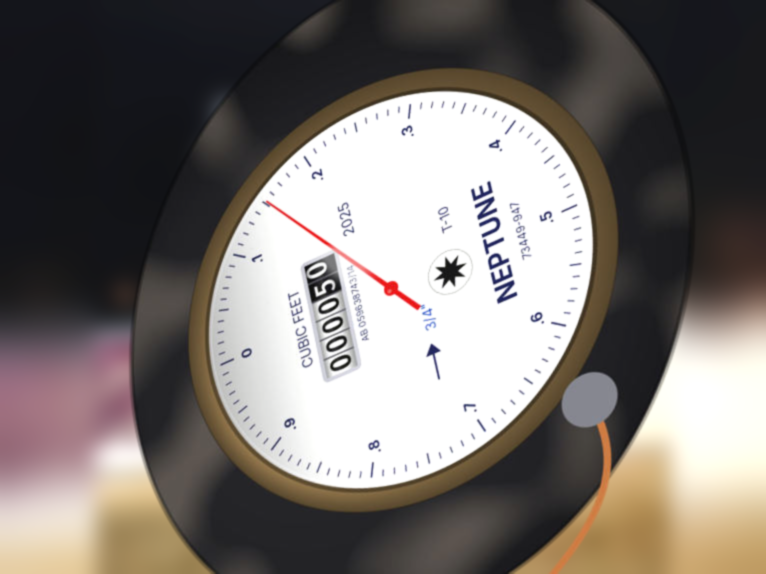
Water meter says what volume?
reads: 50.15 ft³
